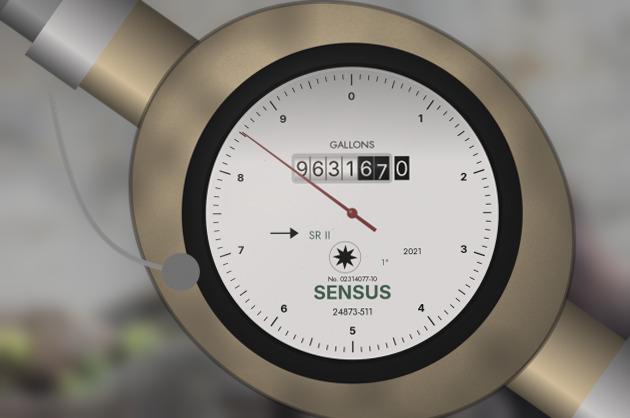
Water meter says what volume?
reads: 9631668.5 gal
